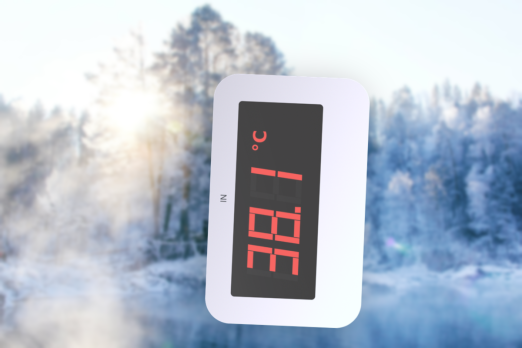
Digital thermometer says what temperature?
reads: 38.1 °C
